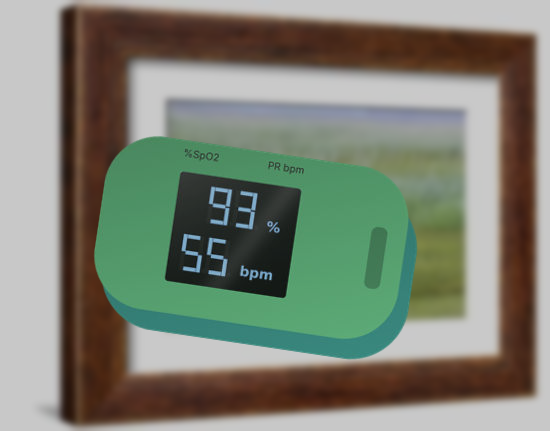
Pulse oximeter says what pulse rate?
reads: 55 bpm
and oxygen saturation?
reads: 93 %
